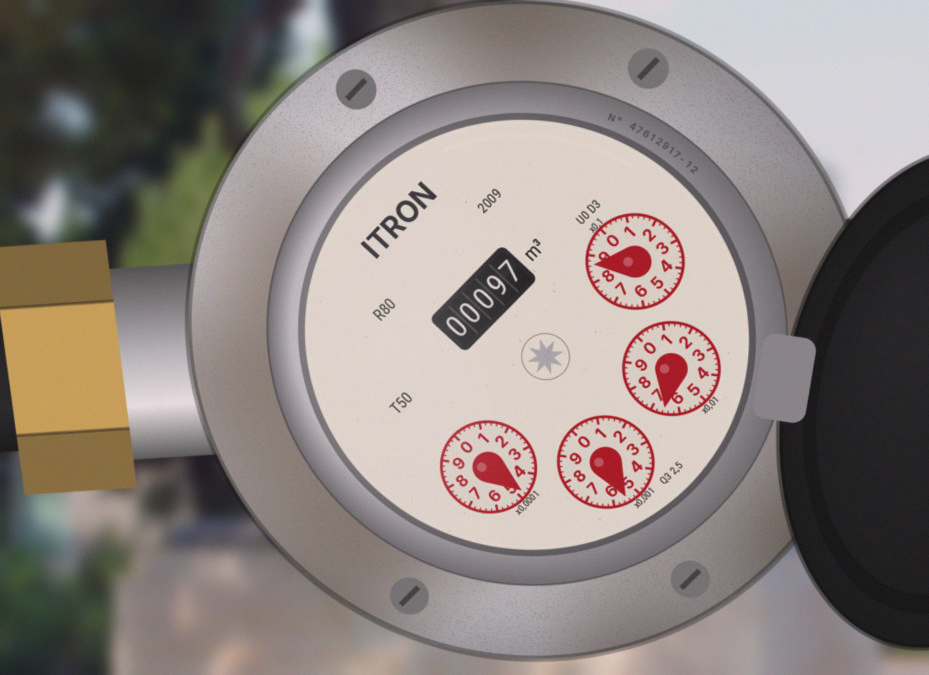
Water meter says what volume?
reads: 97.8654 m³
